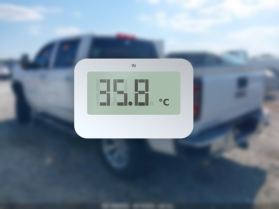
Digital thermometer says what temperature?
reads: 35.8 °C
